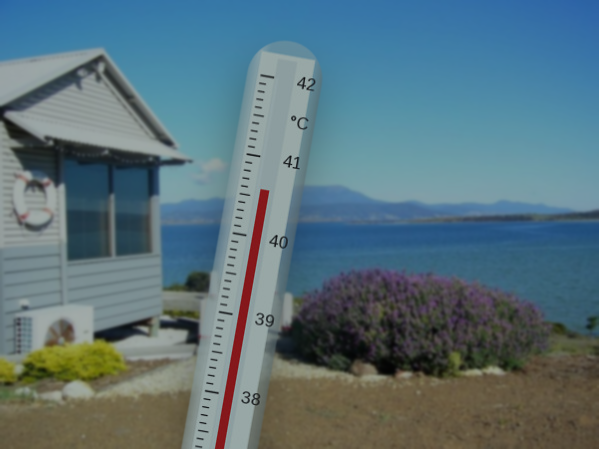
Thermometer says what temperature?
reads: 40.6 °C
